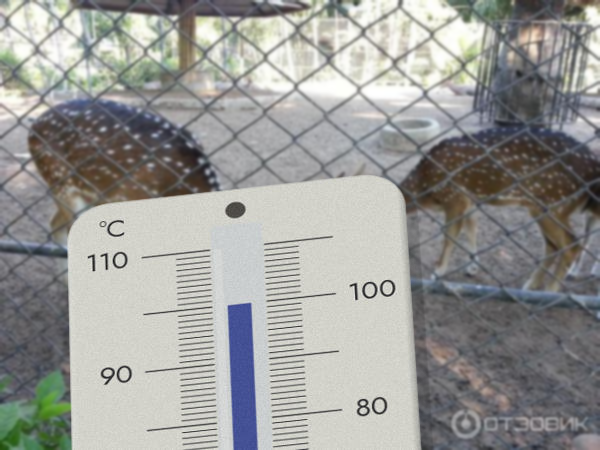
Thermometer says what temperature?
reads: 100 °C
